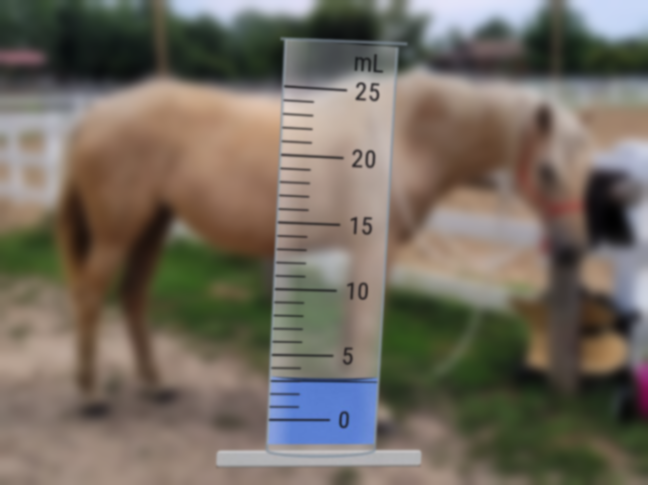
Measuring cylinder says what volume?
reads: 3 mL
